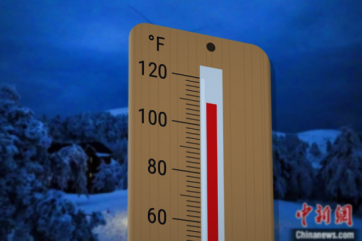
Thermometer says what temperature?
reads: 110 °F
